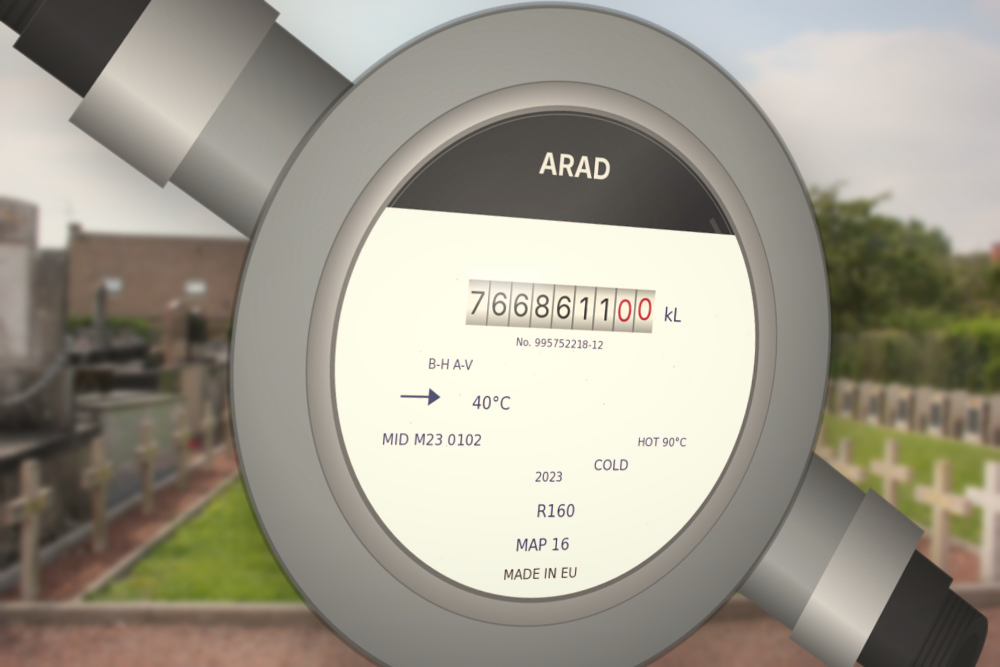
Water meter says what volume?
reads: 7668611.00 kL
